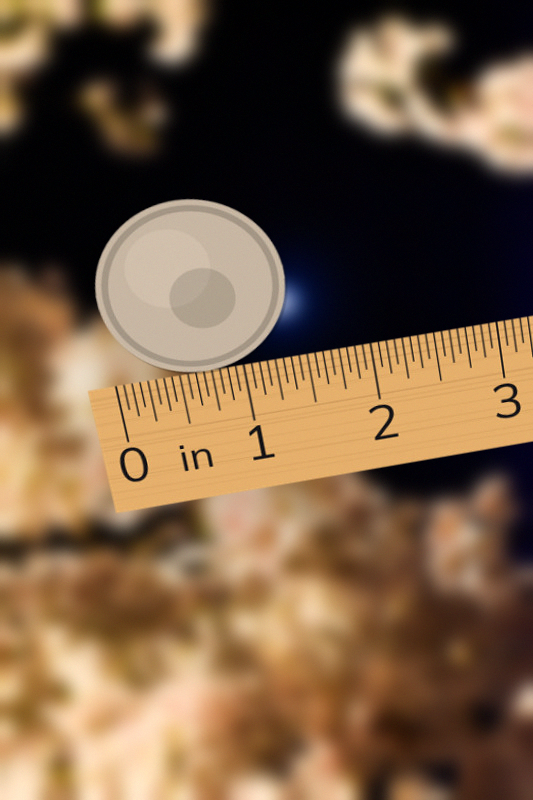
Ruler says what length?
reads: 1.4375 in
